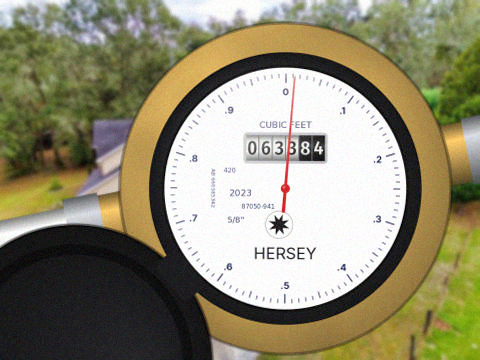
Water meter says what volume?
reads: 63384.01 ft³
